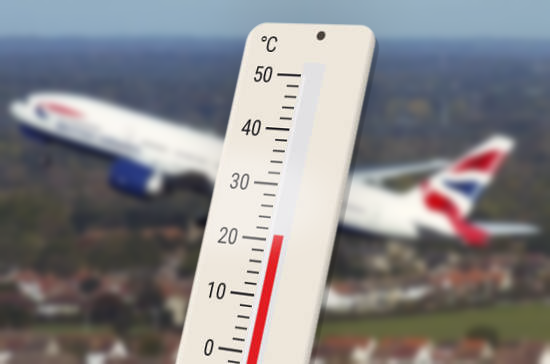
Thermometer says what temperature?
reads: 21 °C
